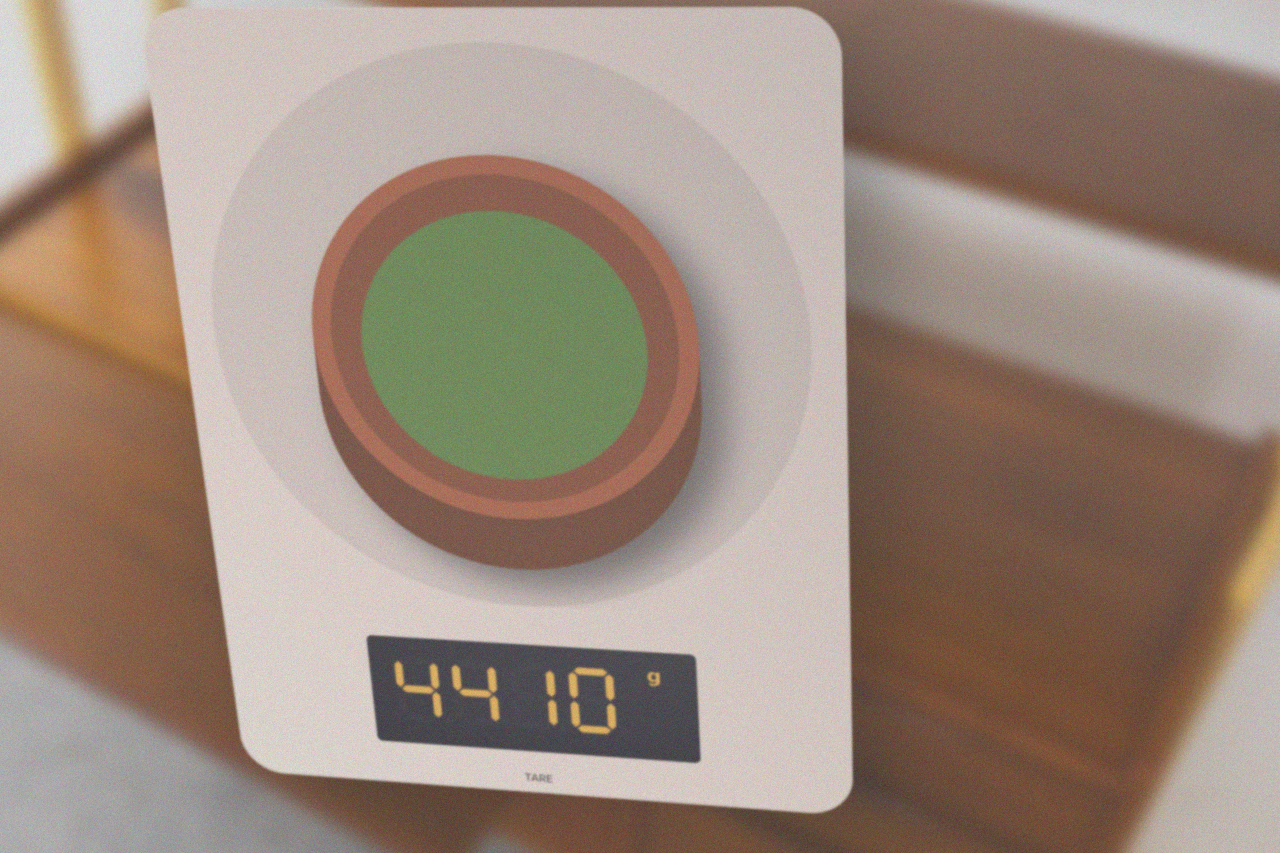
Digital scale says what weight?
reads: 4410 g
